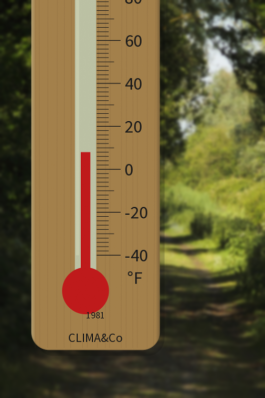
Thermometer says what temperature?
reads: 8 °F
